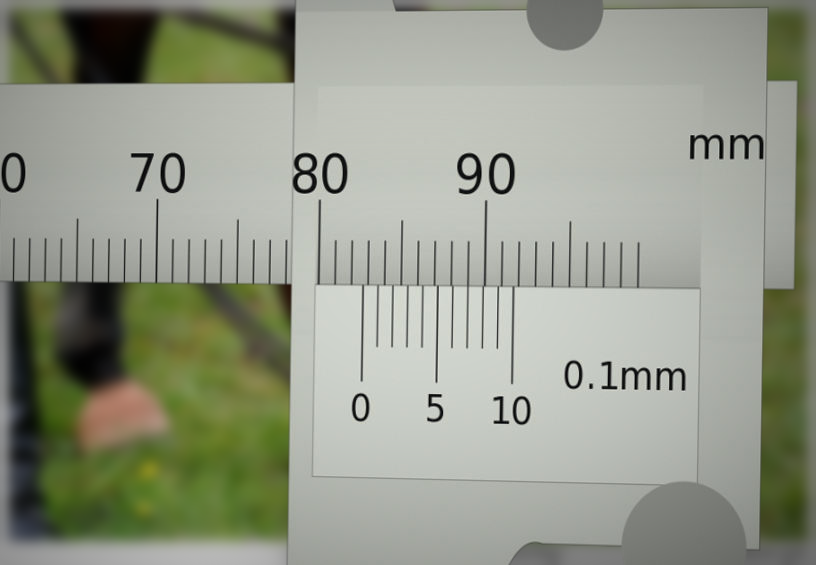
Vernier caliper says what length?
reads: 82.7 mm
